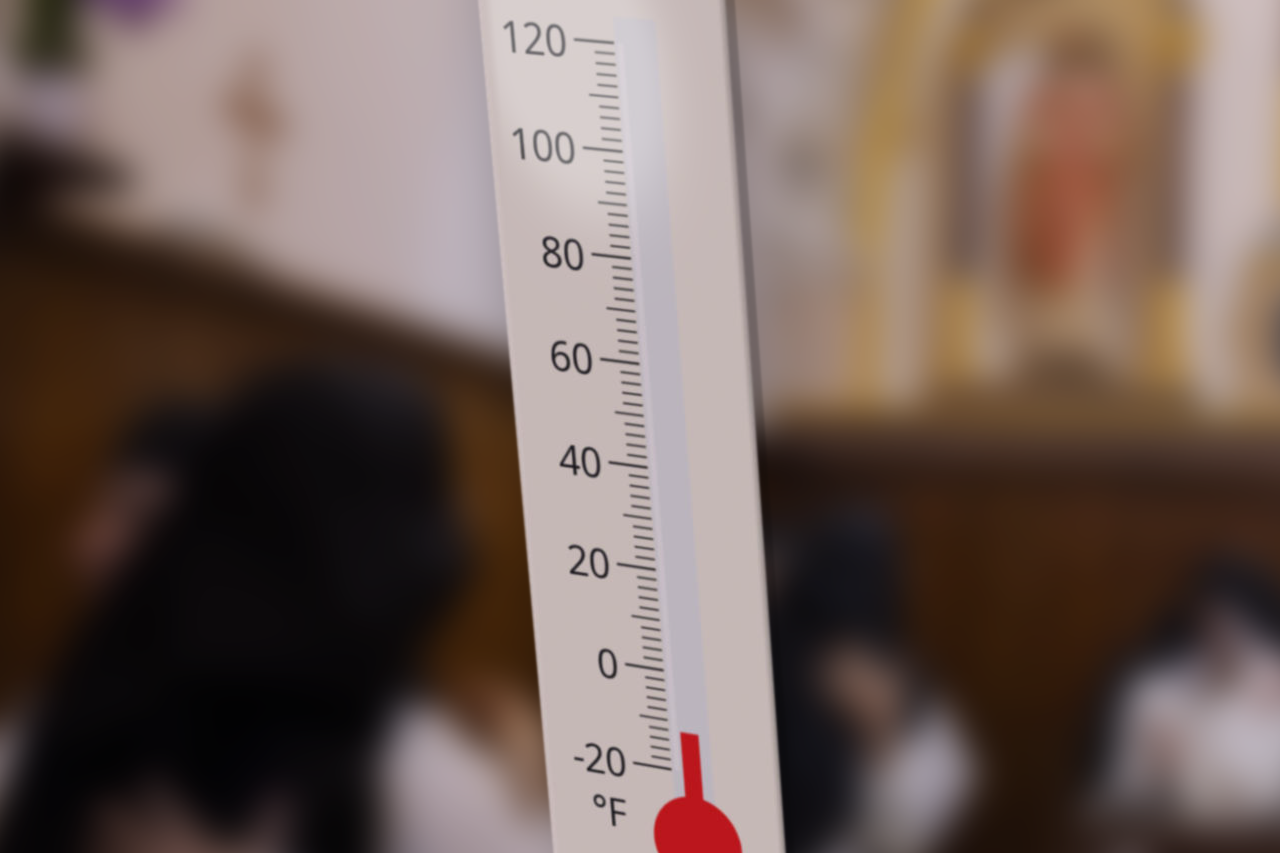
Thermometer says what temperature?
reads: -12 °F
